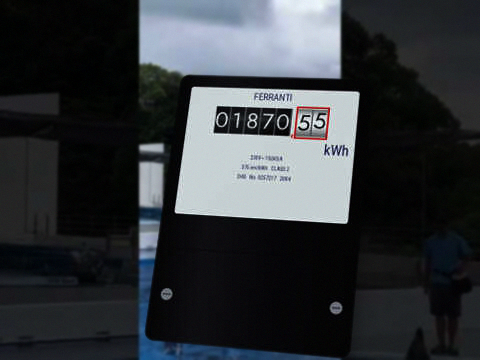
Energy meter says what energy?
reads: 1870.55 kWh
